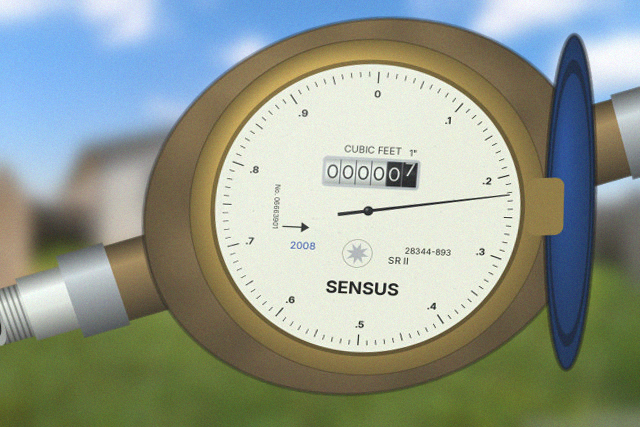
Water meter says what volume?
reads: 7.22 ft³
